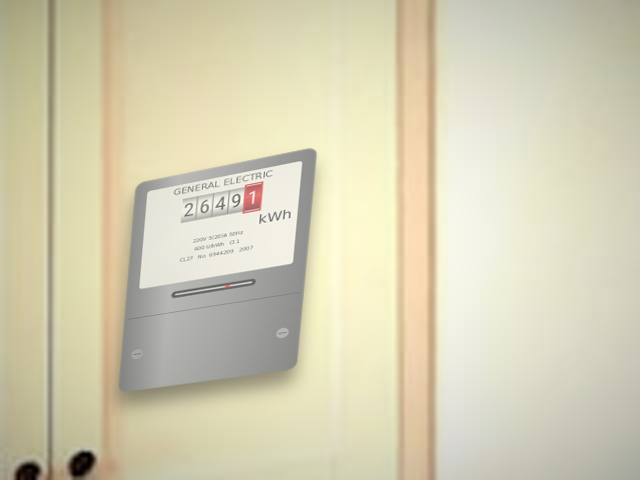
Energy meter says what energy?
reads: 2649.1 kWh
